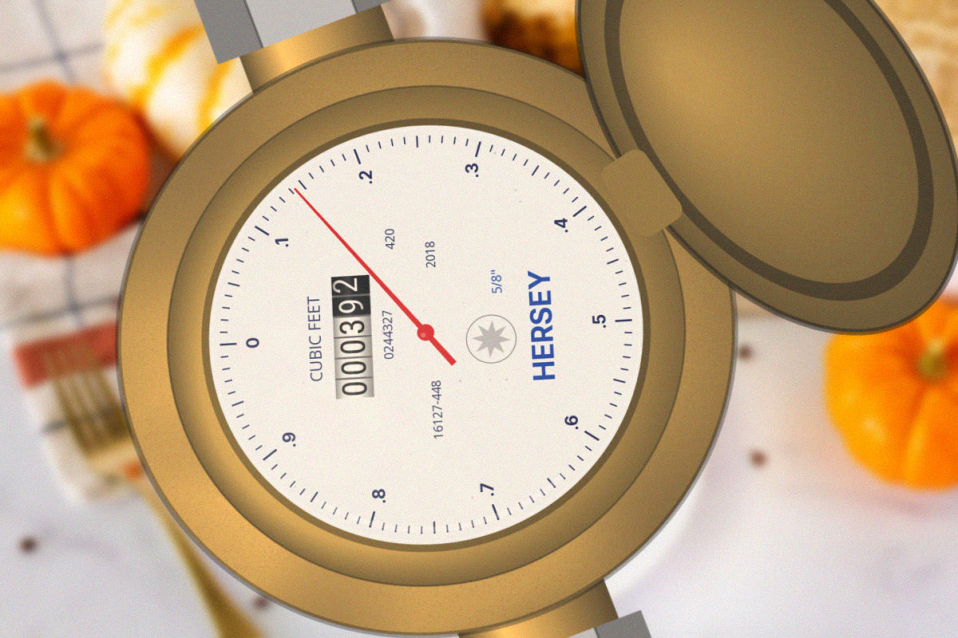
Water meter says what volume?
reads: 392.14 ft³
